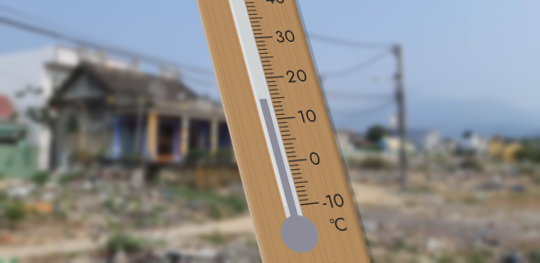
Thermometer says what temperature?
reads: 15 °C
